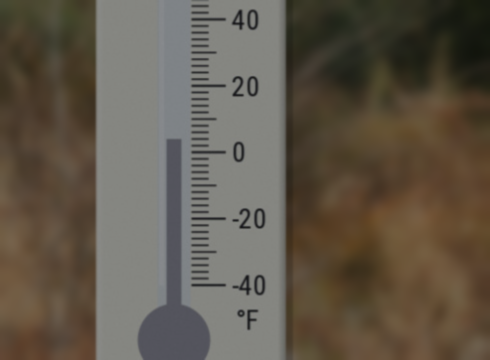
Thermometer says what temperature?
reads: 4 °F
